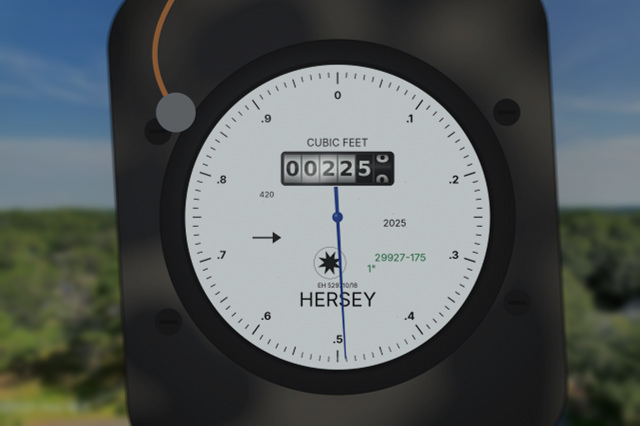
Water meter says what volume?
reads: 2258.49 ft³
